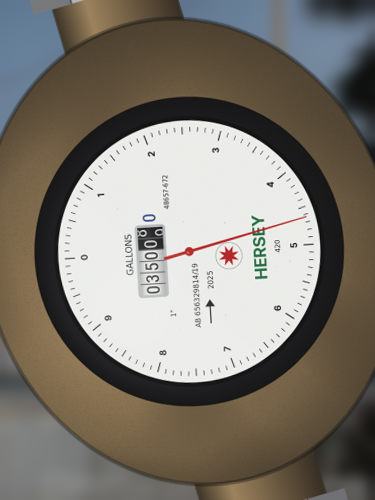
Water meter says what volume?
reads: 350084.6 gal
